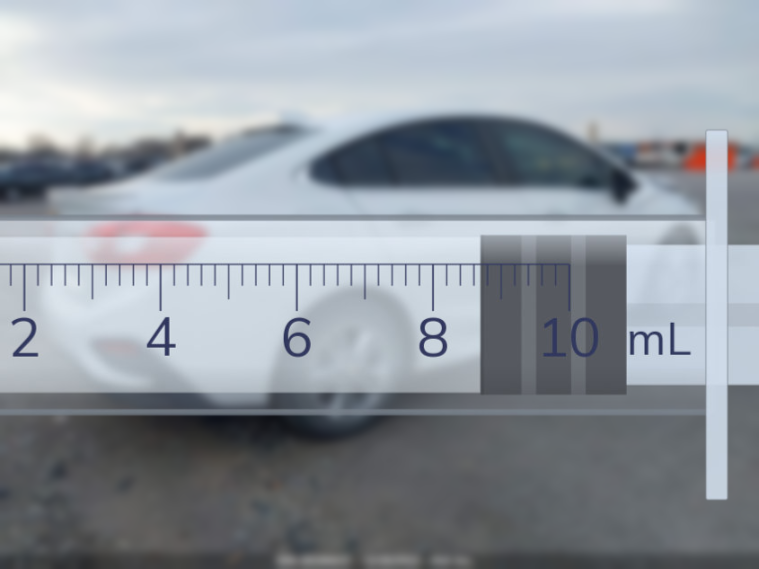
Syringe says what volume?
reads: 8.7 mL
